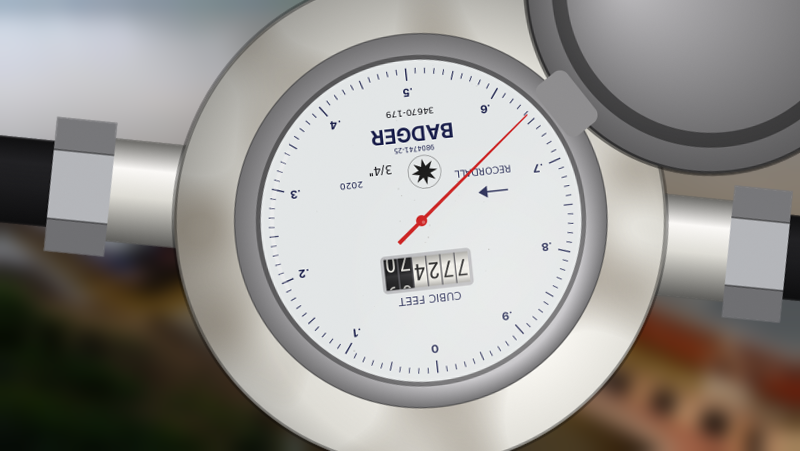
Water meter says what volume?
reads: 772469.64 ft³
